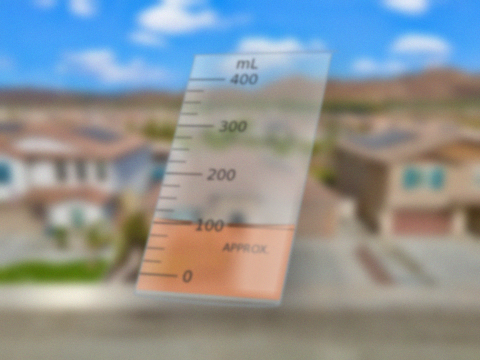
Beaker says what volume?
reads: 100 mL
